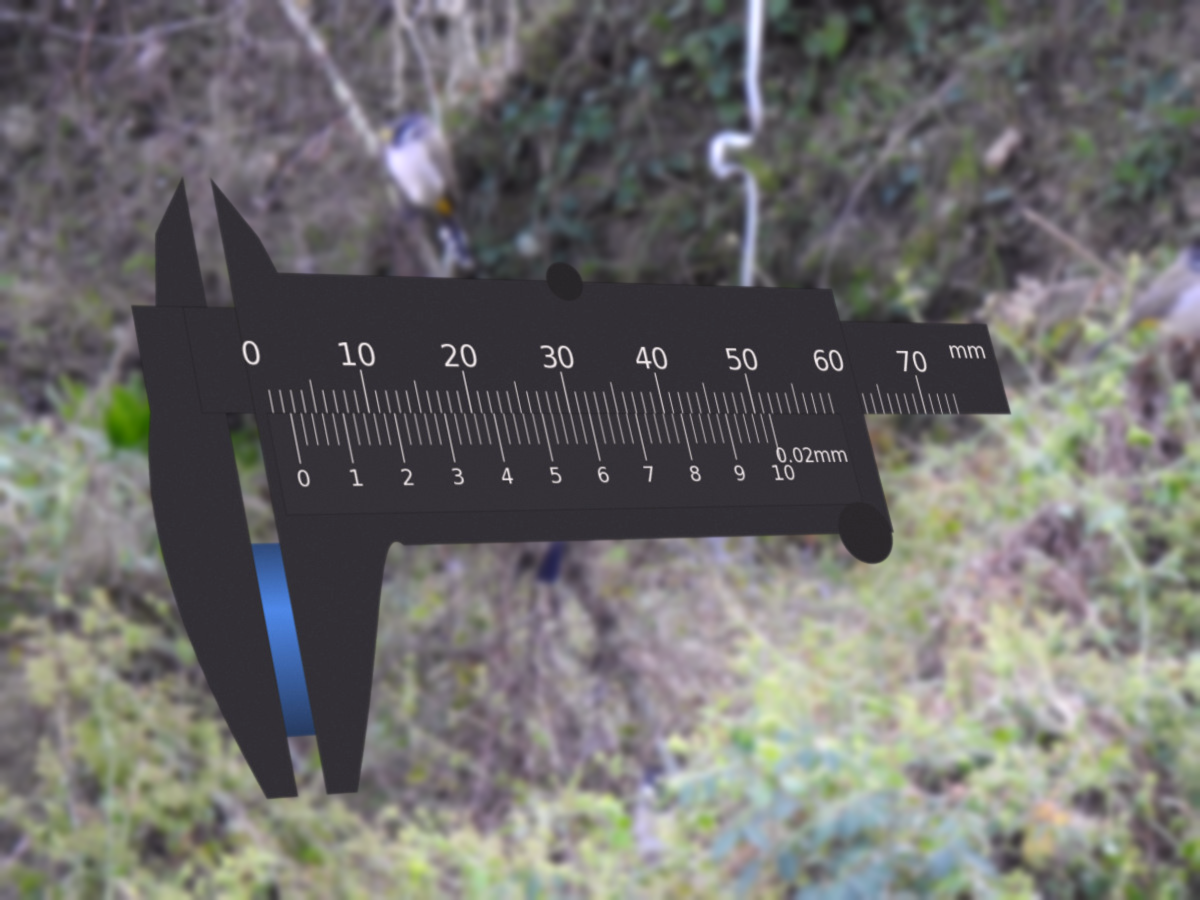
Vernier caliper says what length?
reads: 2.6 mm
